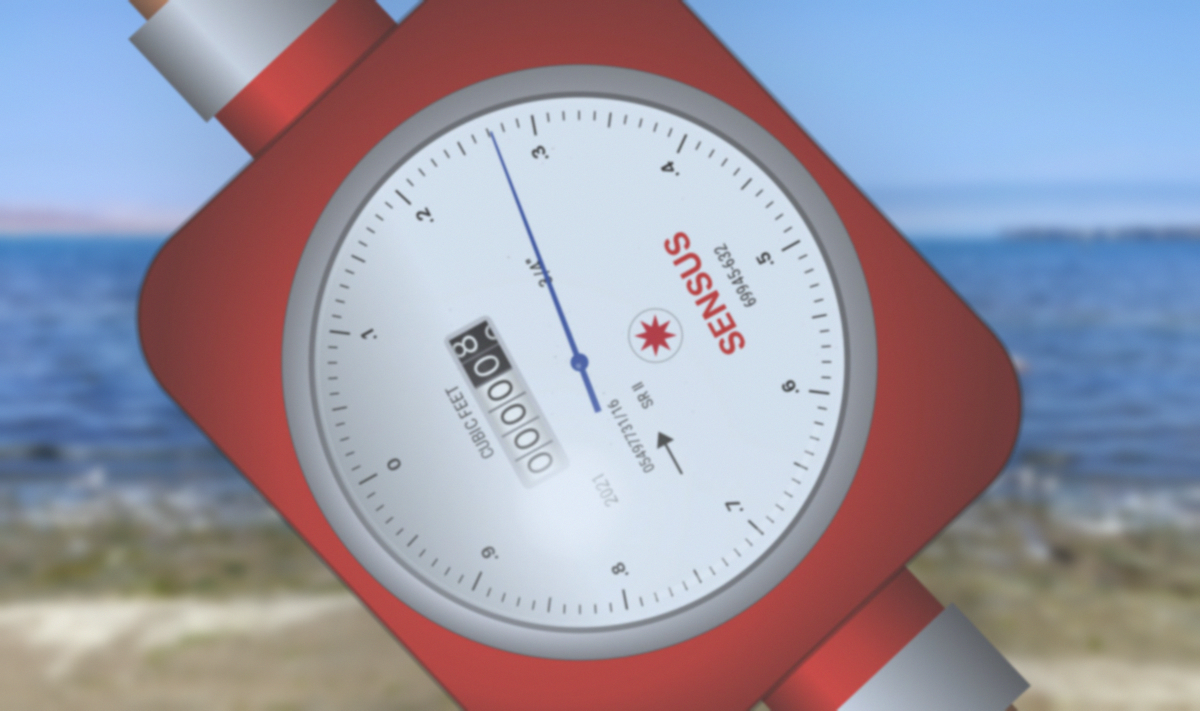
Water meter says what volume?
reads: 8.27 ft³
